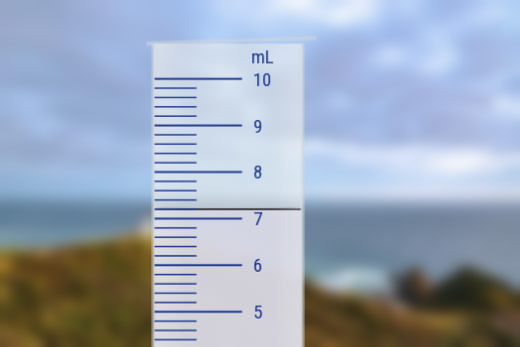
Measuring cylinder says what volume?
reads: 7.2 mL
